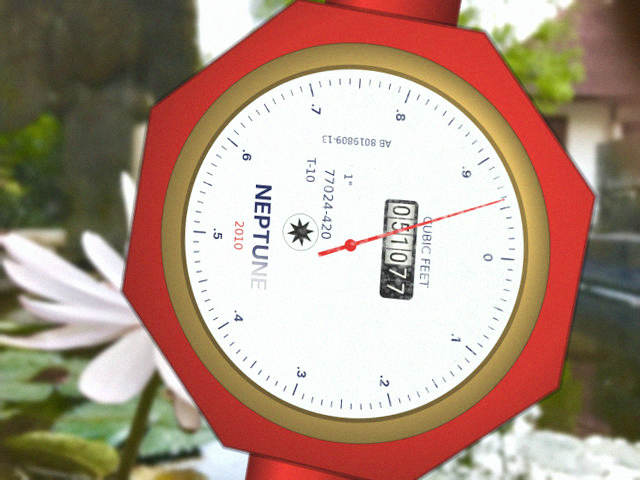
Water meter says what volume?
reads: 51076.94 ft³
